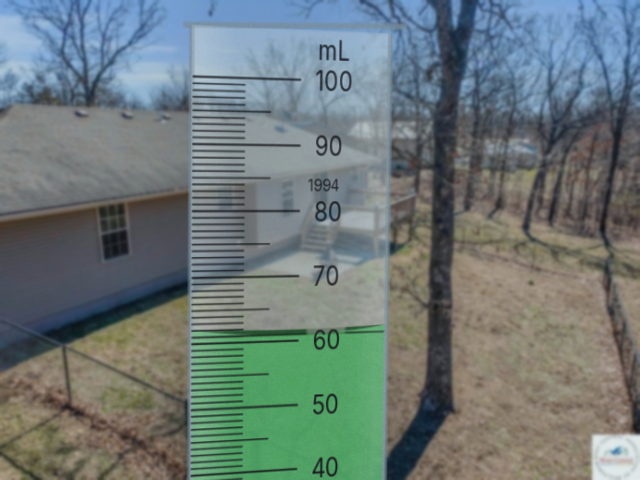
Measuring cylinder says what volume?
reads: 61 mL
